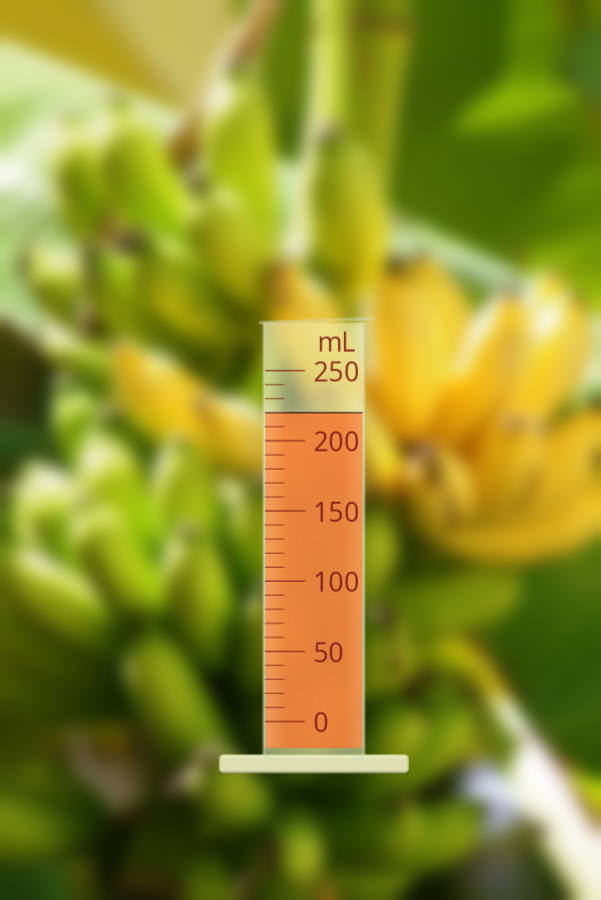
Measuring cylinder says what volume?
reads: 220 mL
